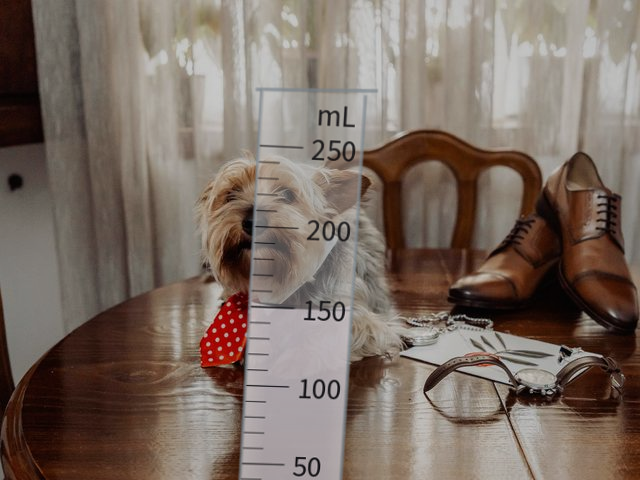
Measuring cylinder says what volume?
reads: 150 mL
